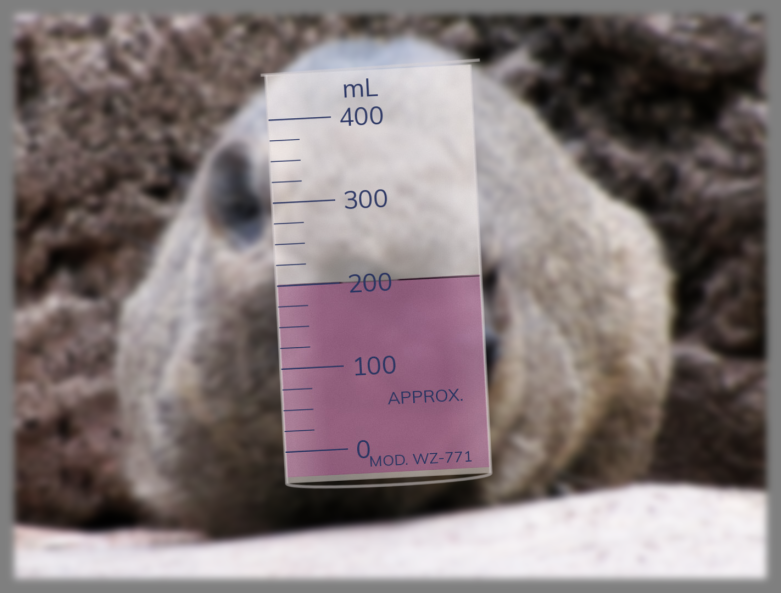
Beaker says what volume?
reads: 200 mL
